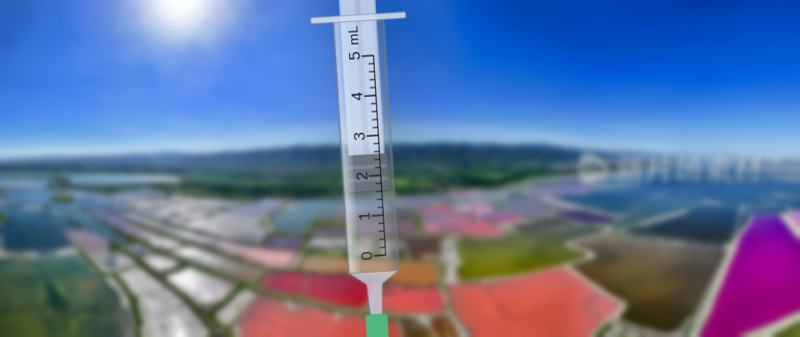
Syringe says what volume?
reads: 1.6 mL
